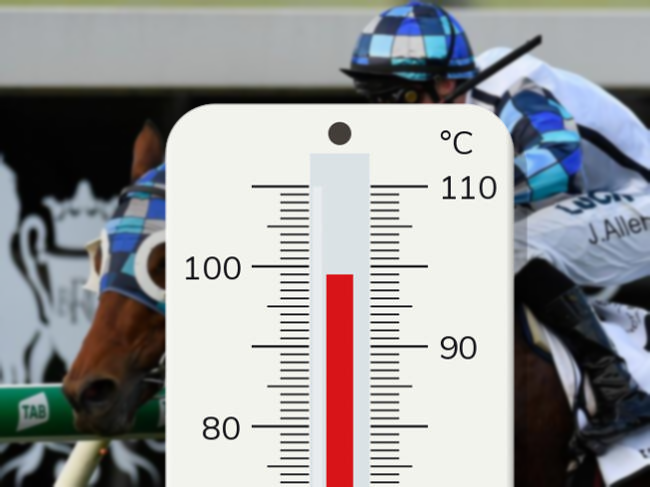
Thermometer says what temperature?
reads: 99 °C
